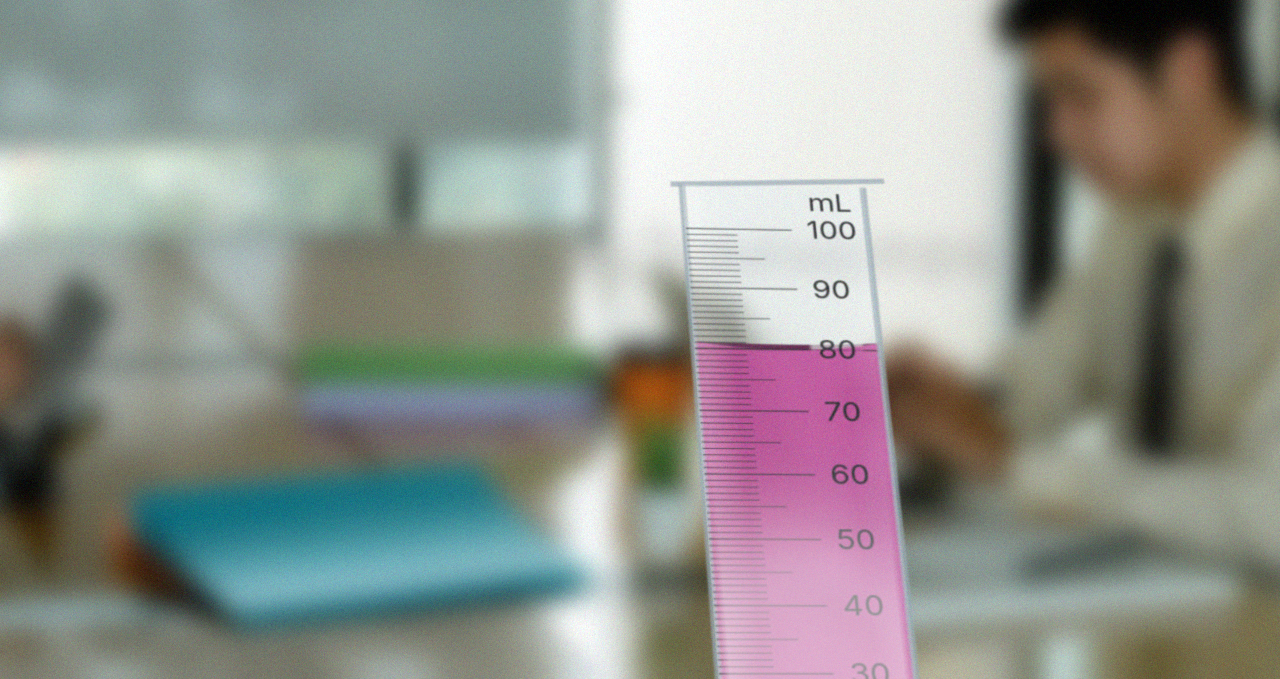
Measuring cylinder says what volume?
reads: 80 mL
